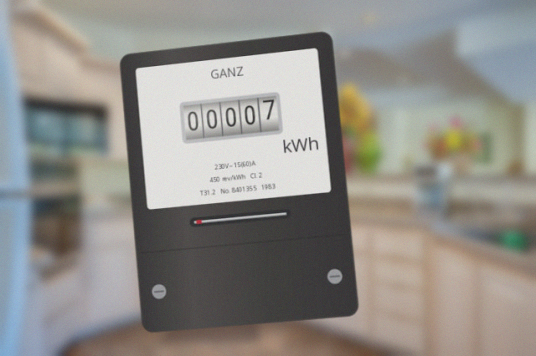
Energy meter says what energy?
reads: 7 kWh
